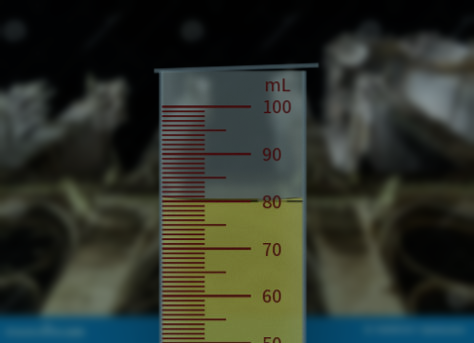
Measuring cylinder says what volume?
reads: 80 mL
